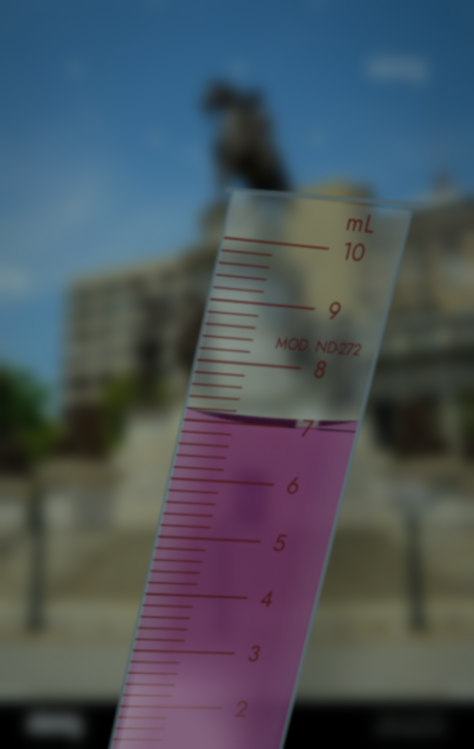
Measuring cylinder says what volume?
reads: 7 mL
